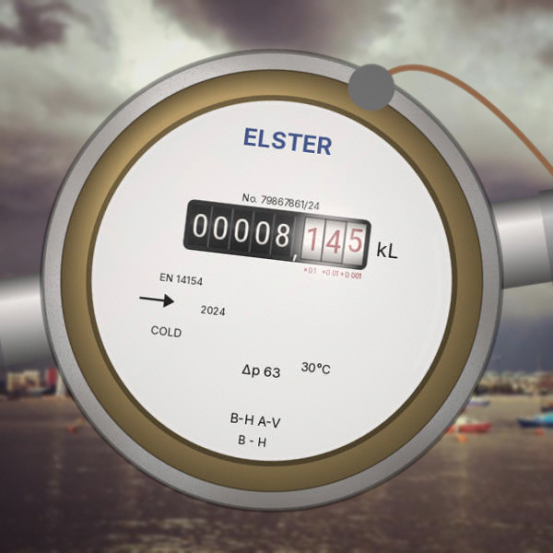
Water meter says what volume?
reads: 8.145 kL
